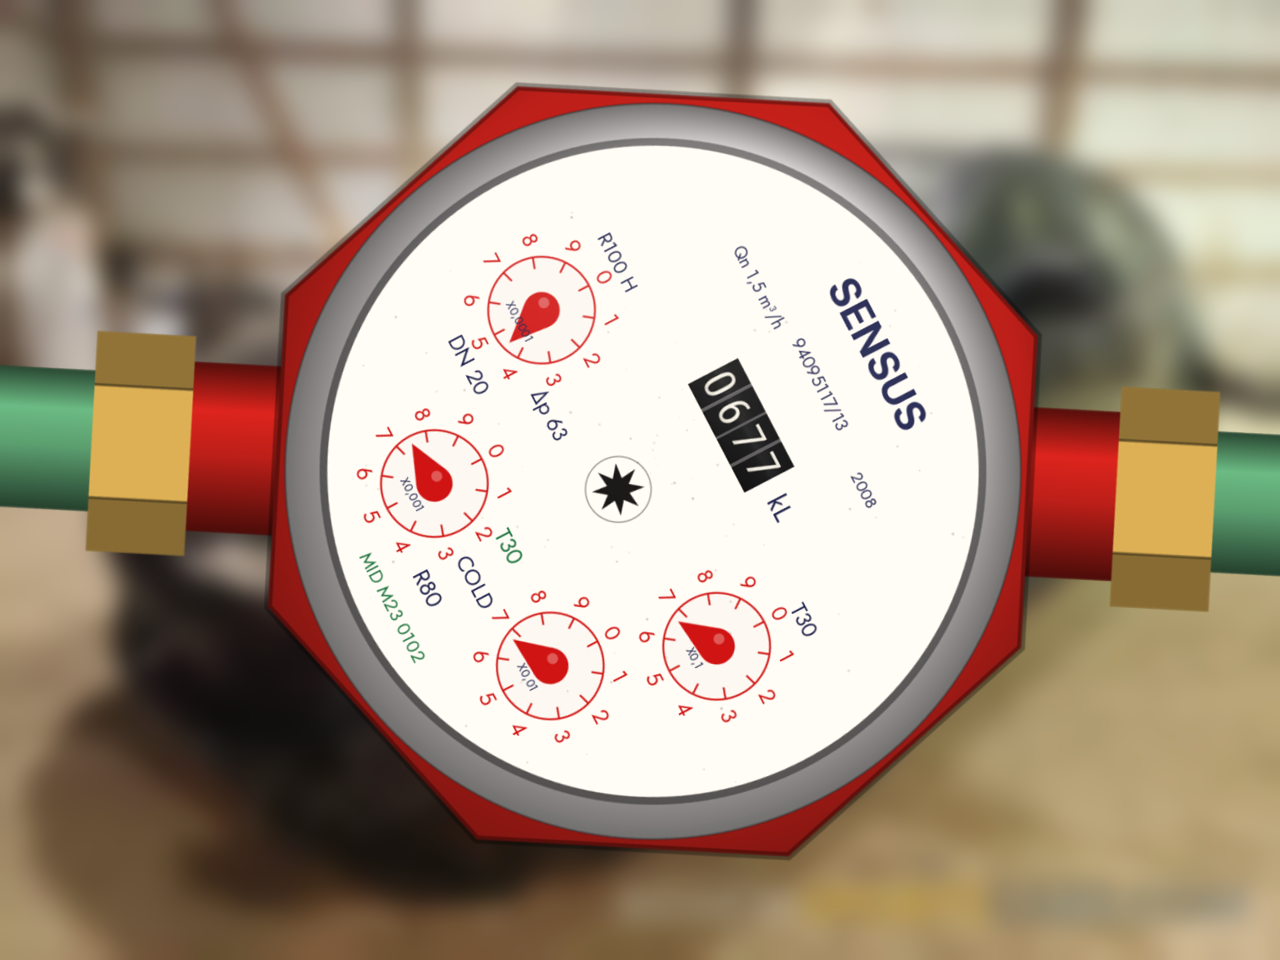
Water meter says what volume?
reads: 677.6674 kL
